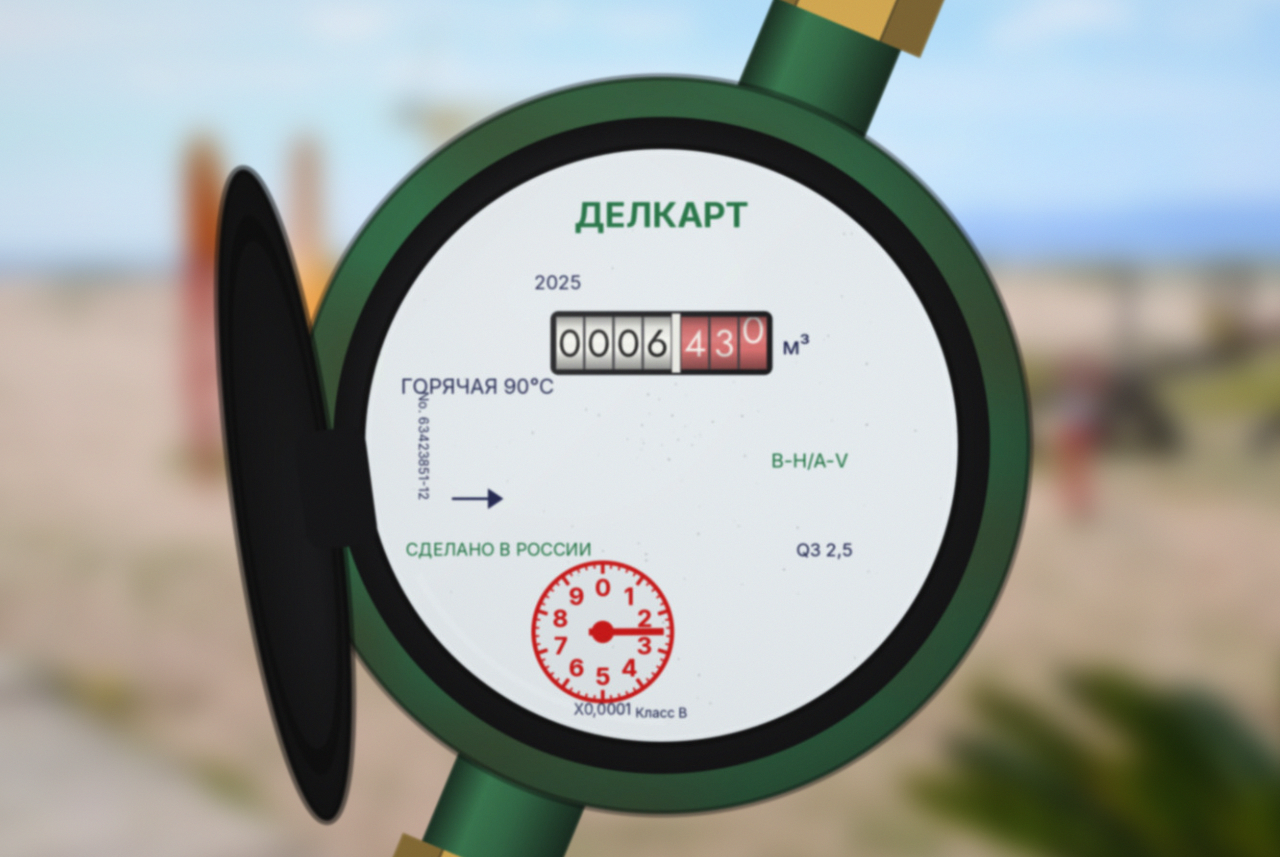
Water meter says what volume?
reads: 6.4302 m³
